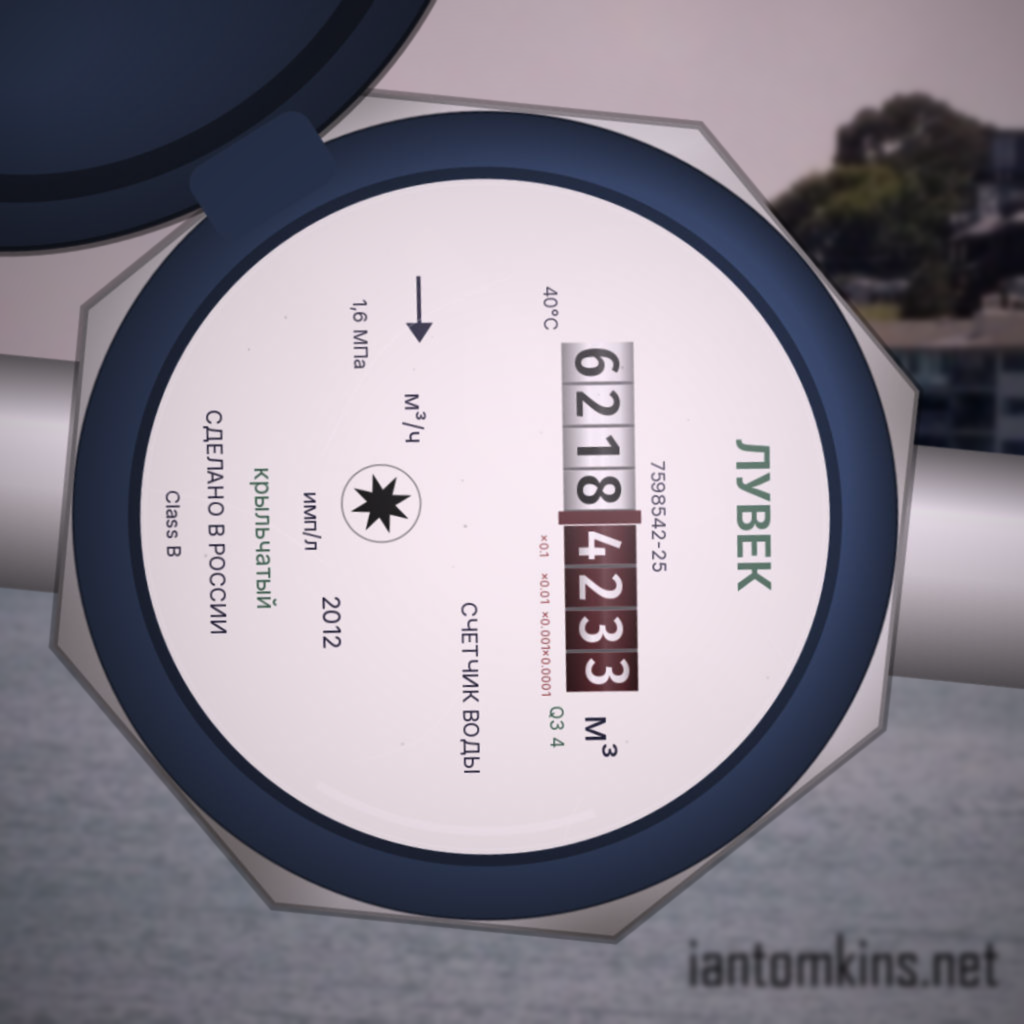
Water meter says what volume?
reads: 6218.4233 m³
